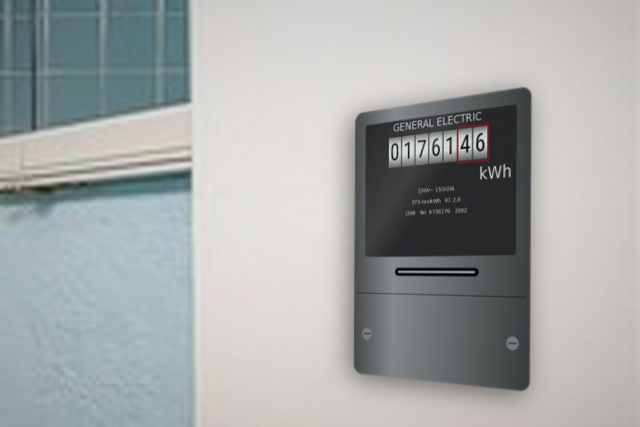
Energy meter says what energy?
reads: 1761.46 kWh
